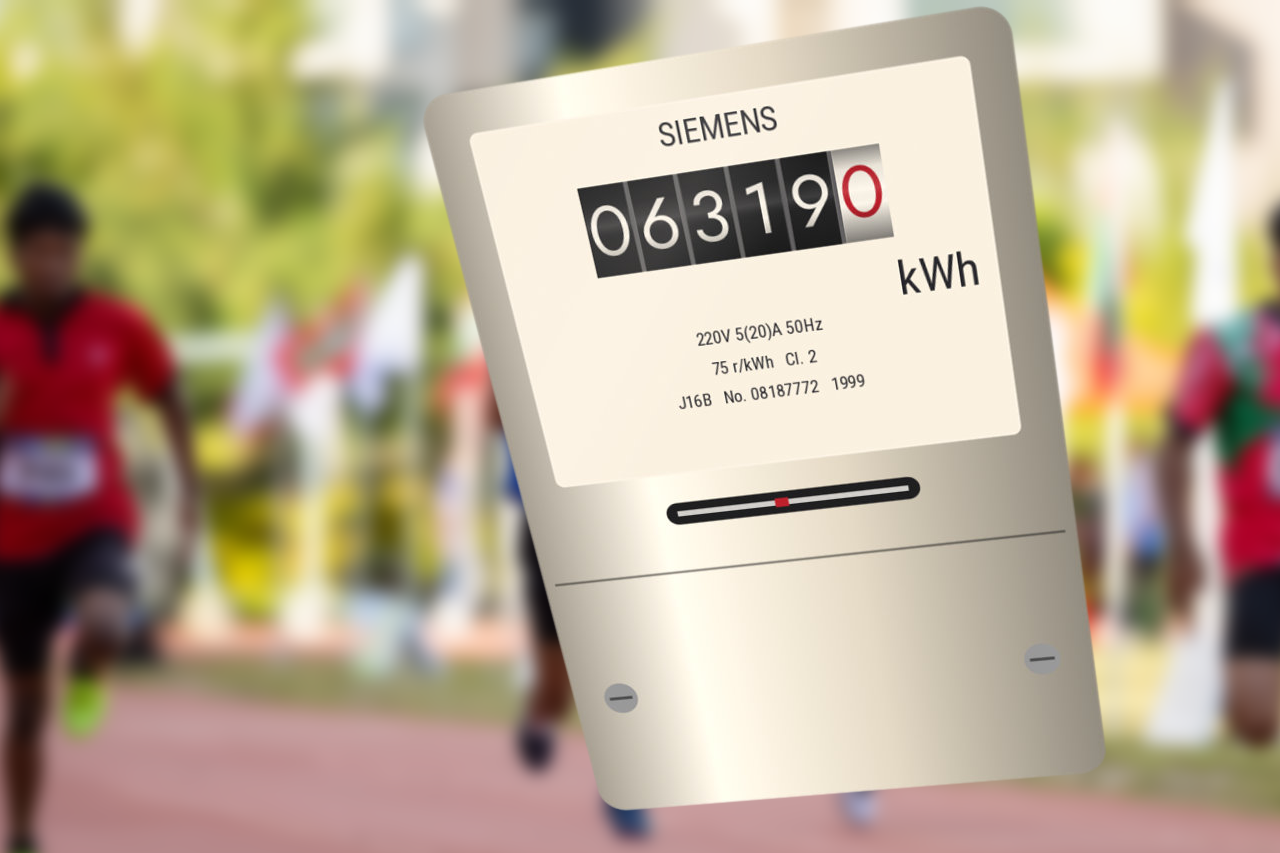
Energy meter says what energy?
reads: 6319.0 kWh
